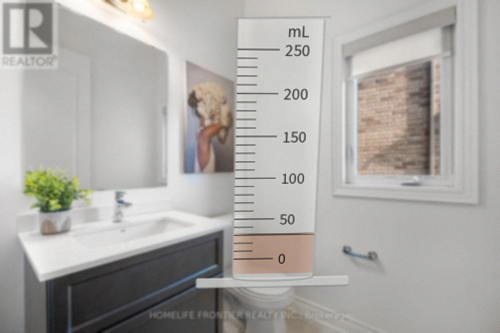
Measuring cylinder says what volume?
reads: 30 mL
